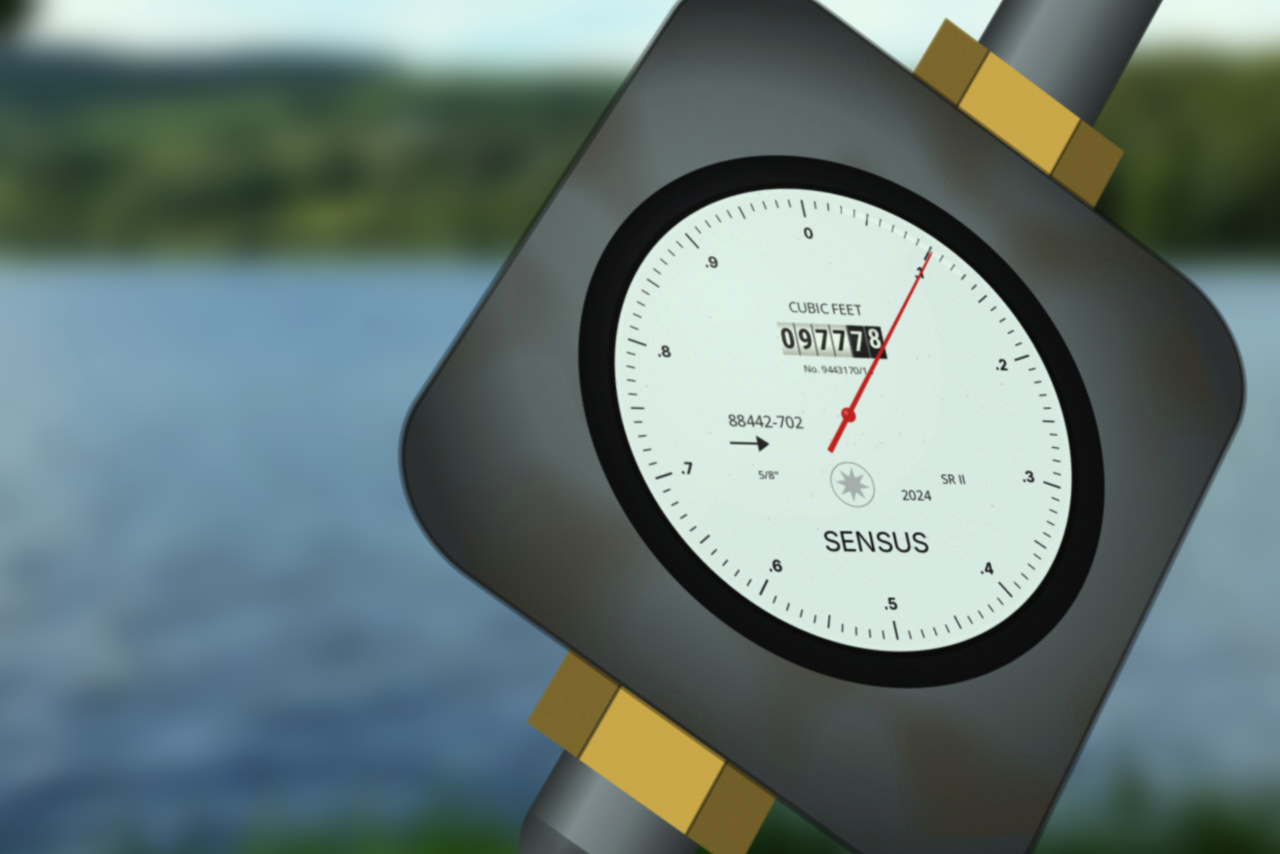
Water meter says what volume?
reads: 97778.10 ft³
